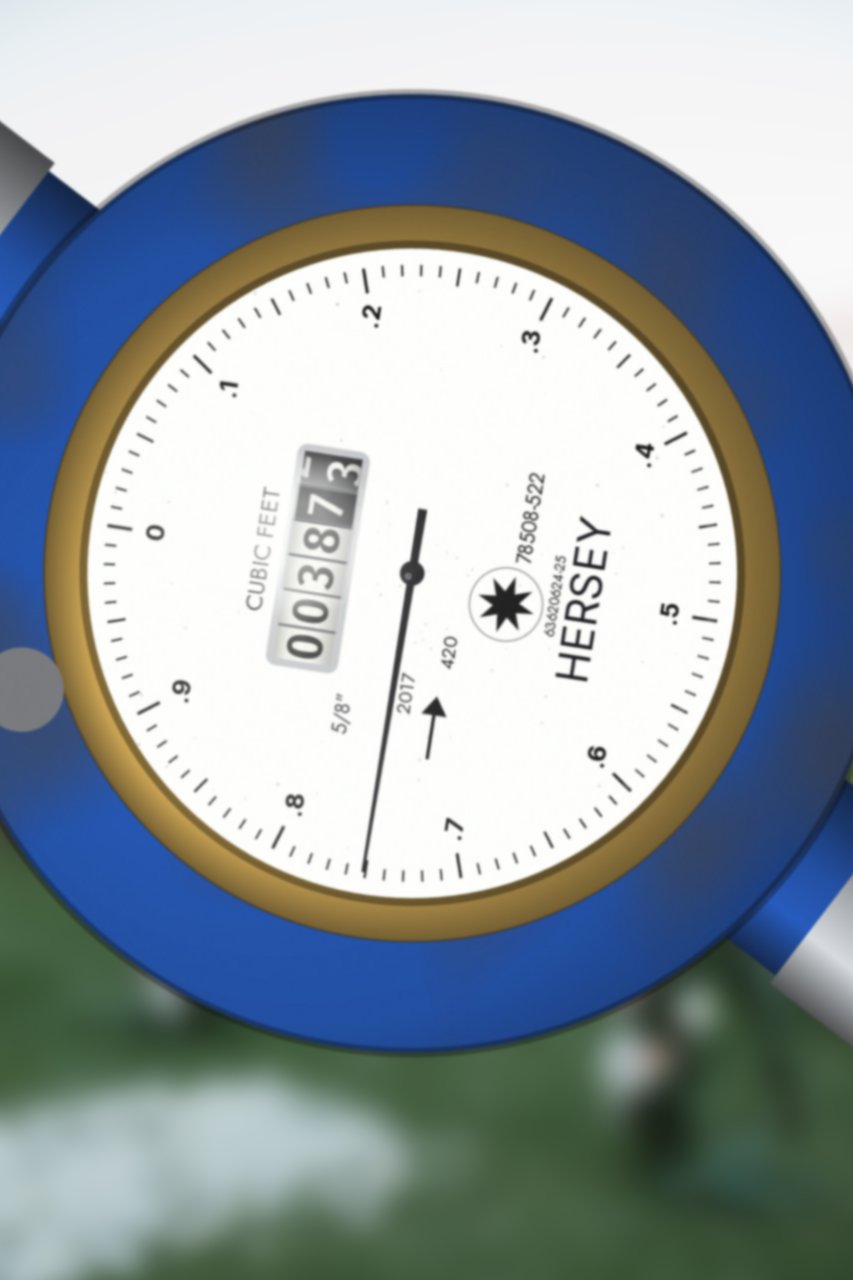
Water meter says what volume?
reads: 3872.75 ft³
